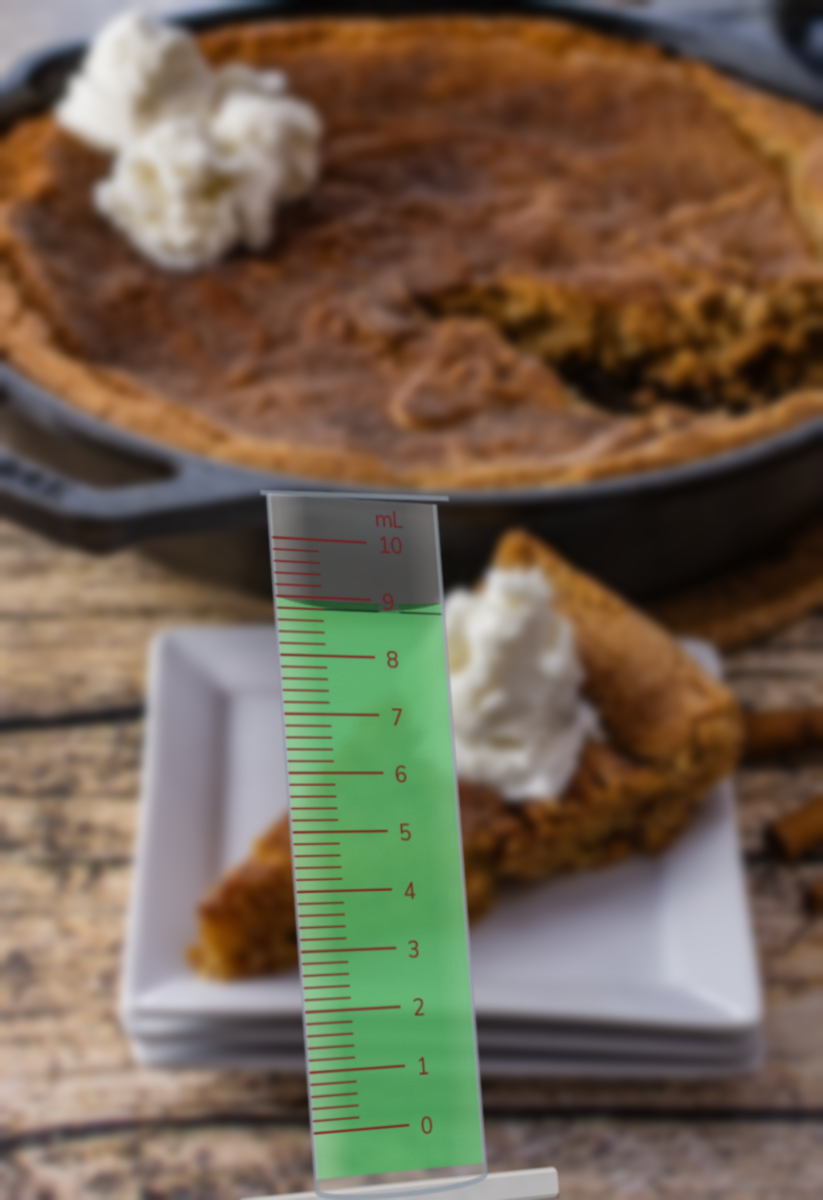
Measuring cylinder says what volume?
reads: 8.8 mL
